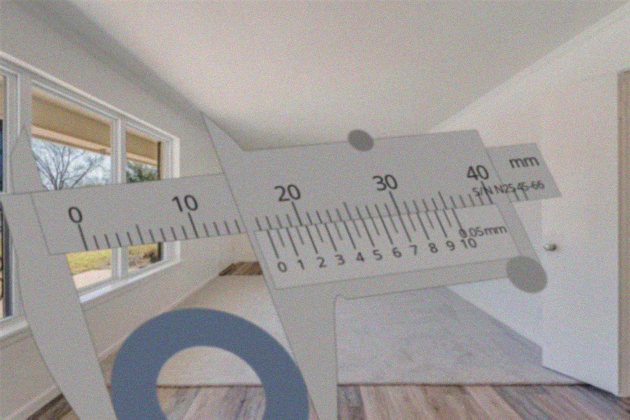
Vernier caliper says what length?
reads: 16.6 mm
